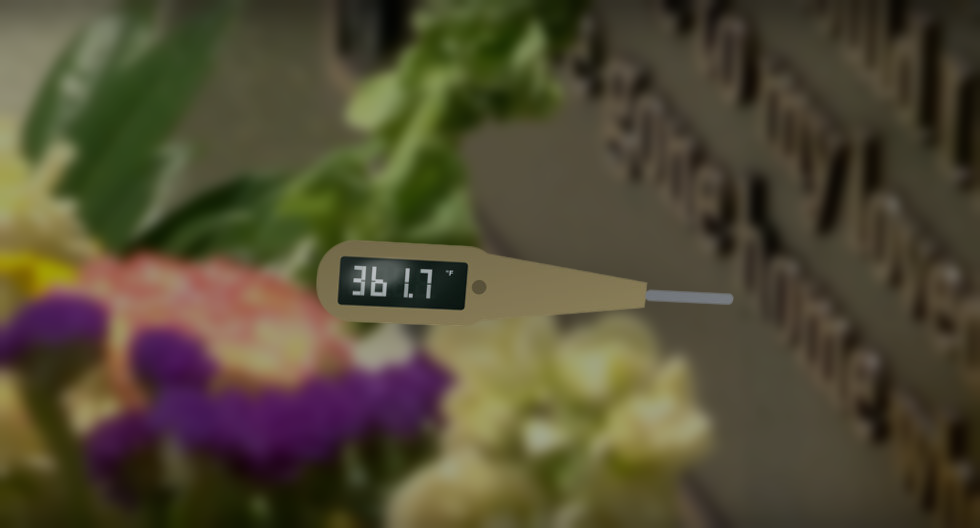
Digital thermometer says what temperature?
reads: 361.7 °F
